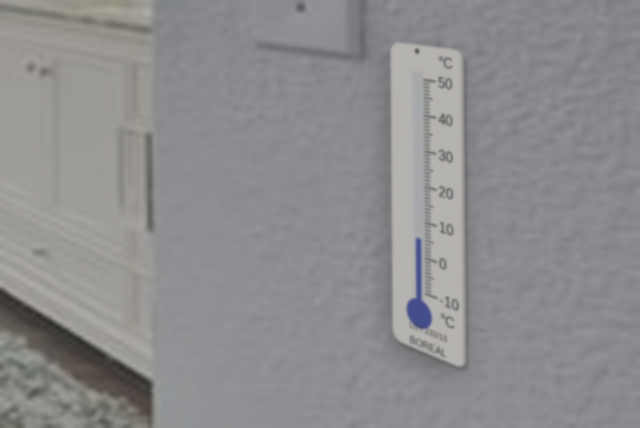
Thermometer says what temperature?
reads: 5 °C
